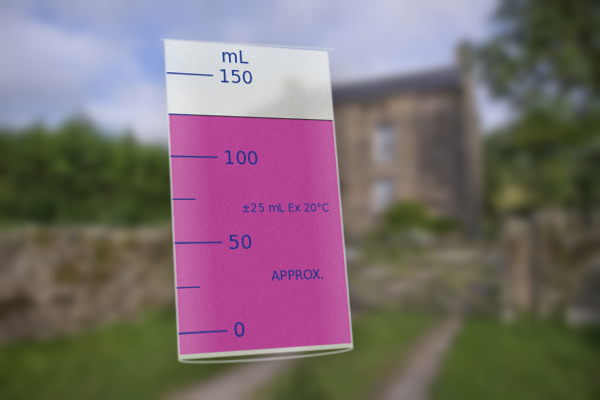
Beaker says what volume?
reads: 125 mL
